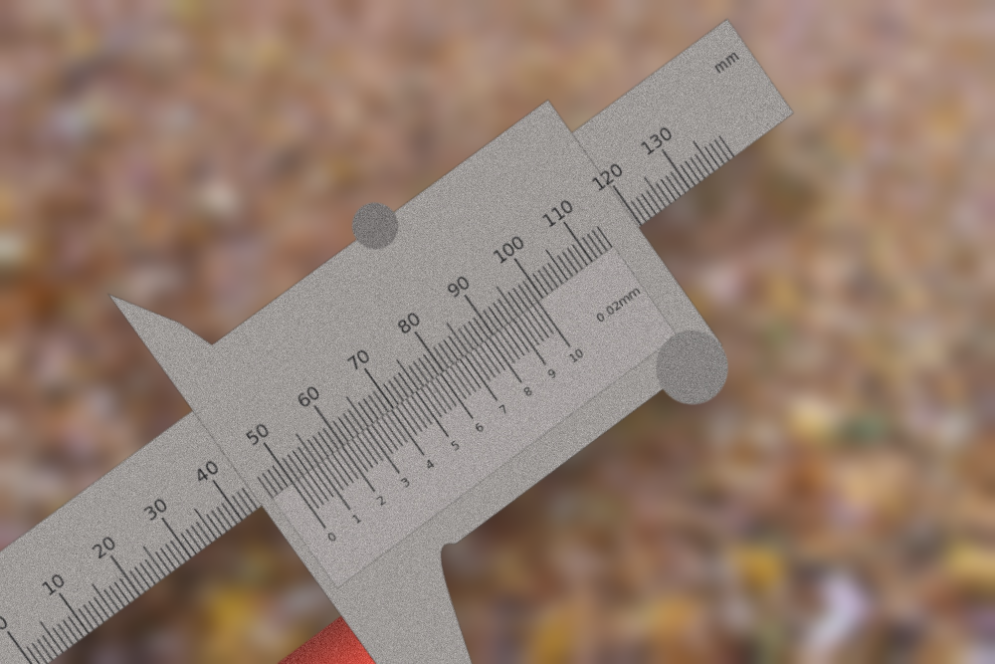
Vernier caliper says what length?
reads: 50.0 mm
